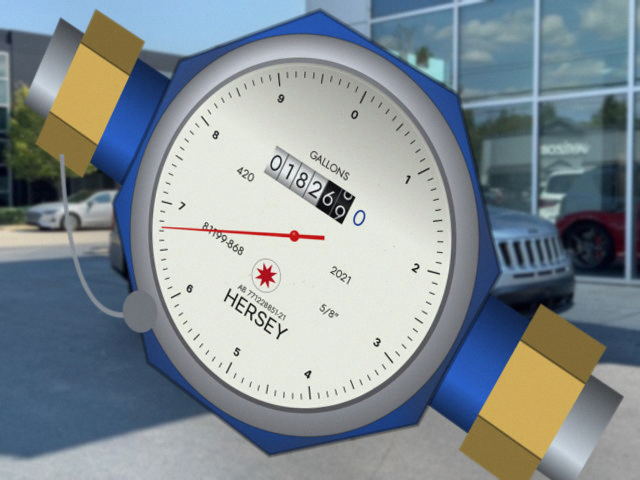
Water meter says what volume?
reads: 182686.7 gal
